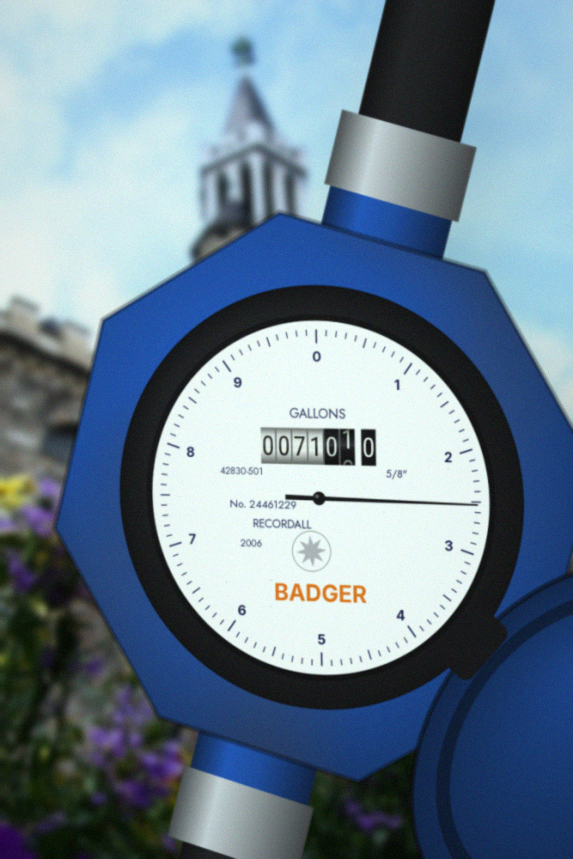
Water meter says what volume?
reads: 71012.5 gal
